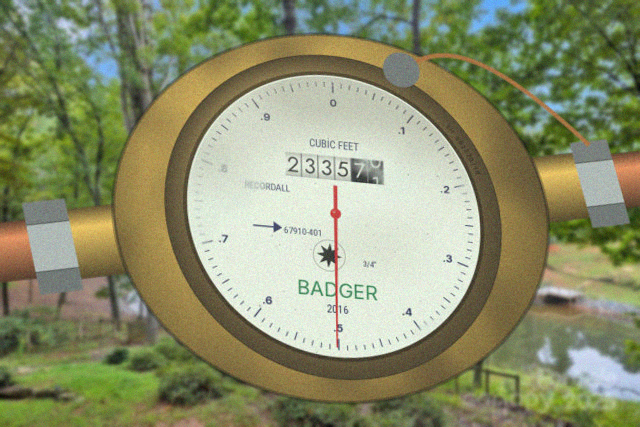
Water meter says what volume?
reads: 233570.50 ft³
